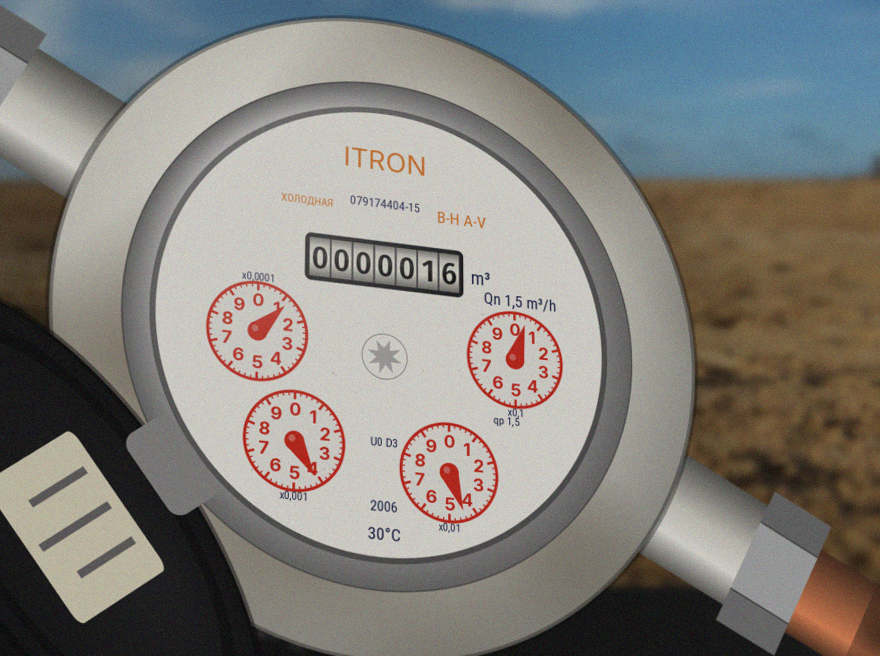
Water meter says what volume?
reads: 16.0441 m³
